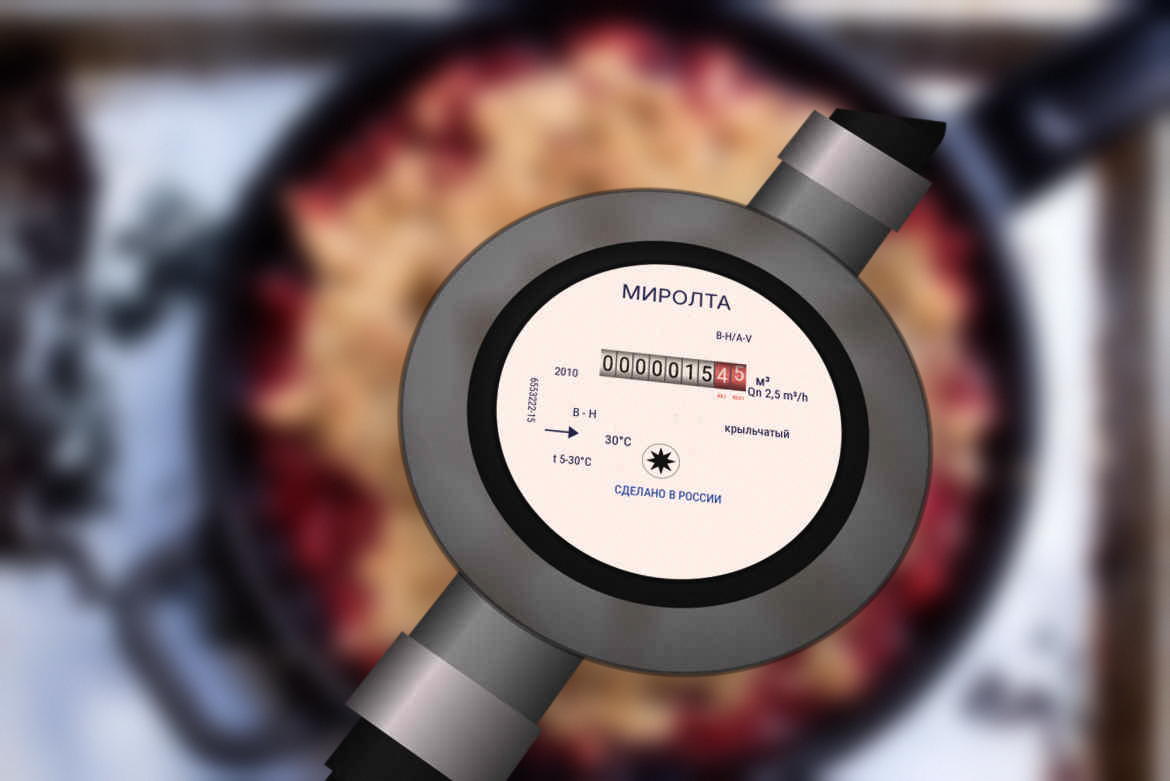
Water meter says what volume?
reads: 15.45 m³
